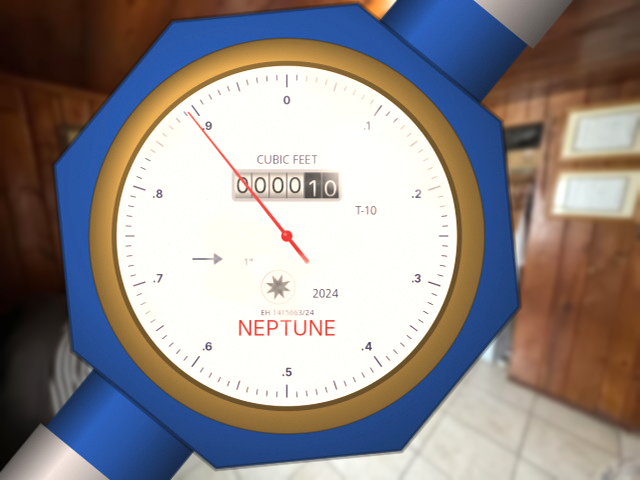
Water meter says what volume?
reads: 9.89 ft³
